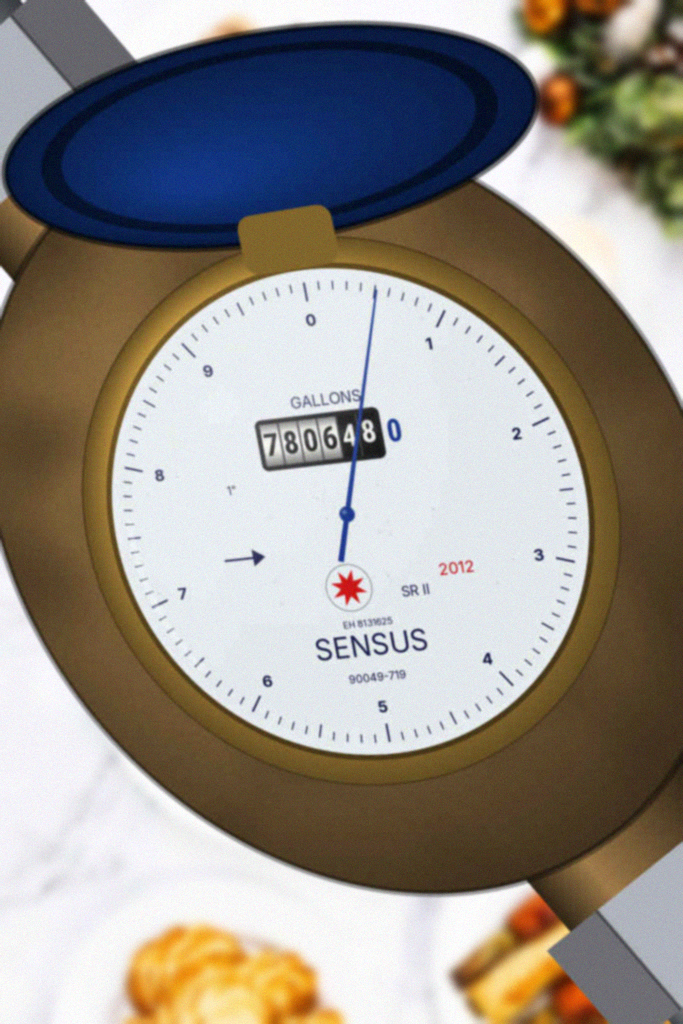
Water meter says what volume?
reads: 7806480.5 gal
